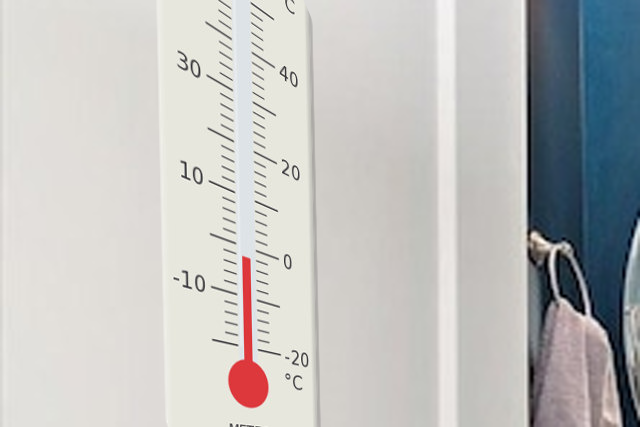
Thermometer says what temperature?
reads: -2 °C
